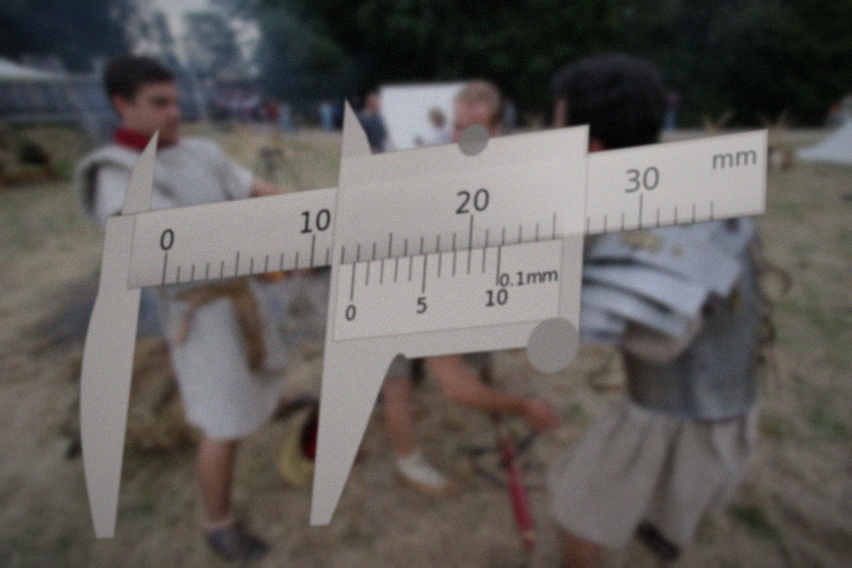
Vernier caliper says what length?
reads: 12.8 mm
